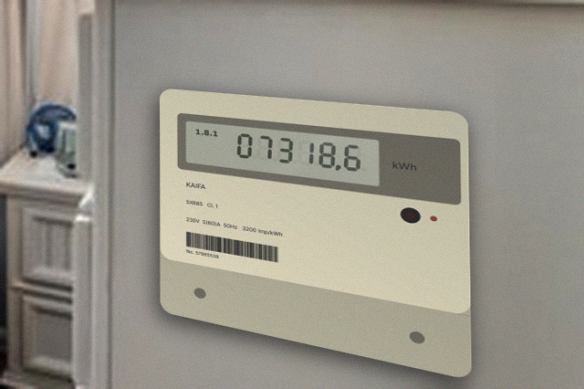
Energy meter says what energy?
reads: 7318.6 kWh
